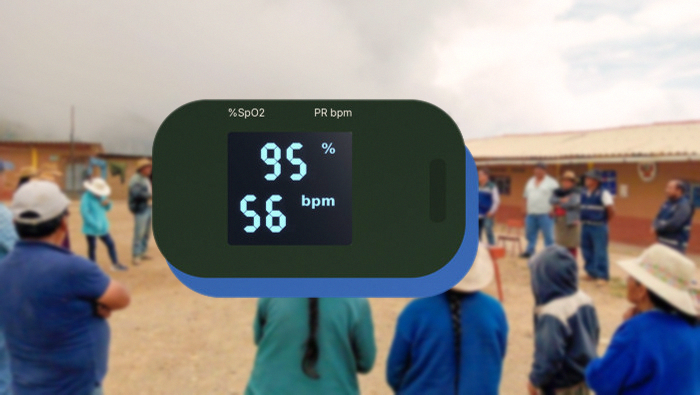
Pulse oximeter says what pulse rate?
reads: 56 bpm
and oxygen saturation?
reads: 95 %
